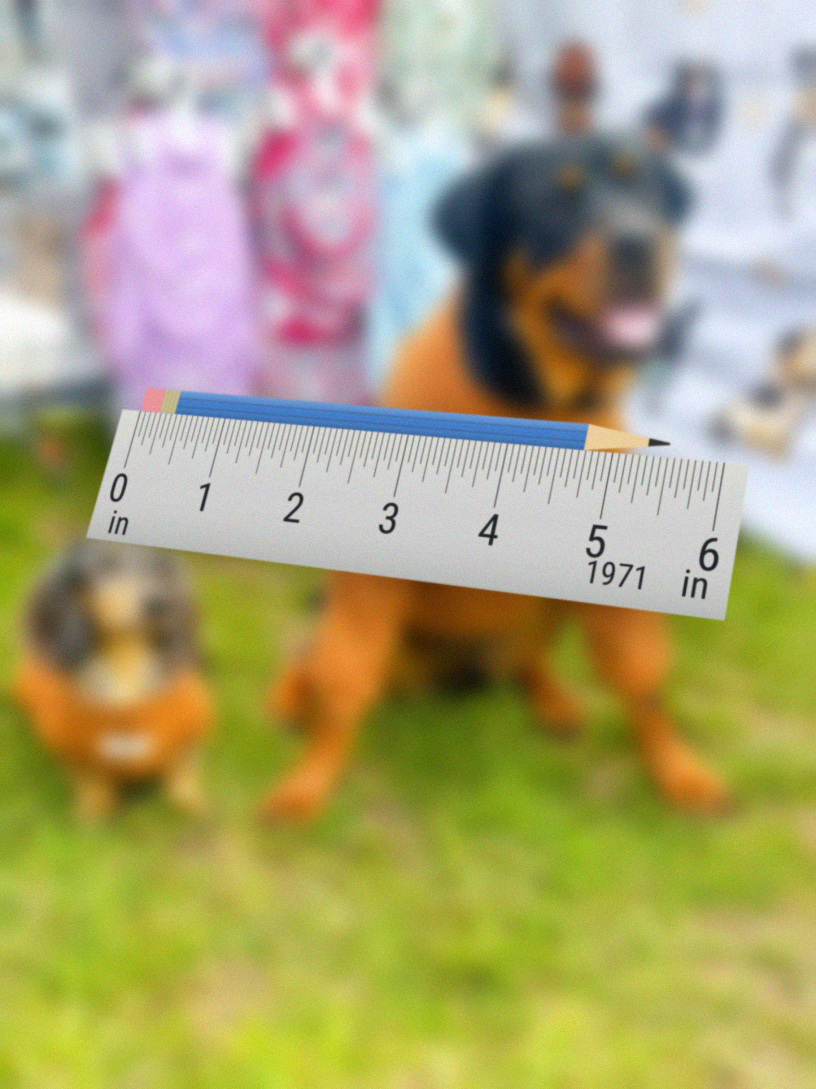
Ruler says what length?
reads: 5.5 in
